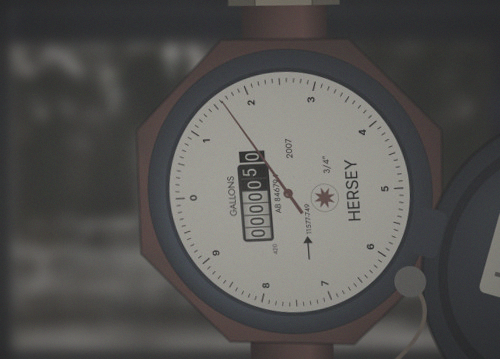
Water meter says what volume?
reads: 51.6 gal
